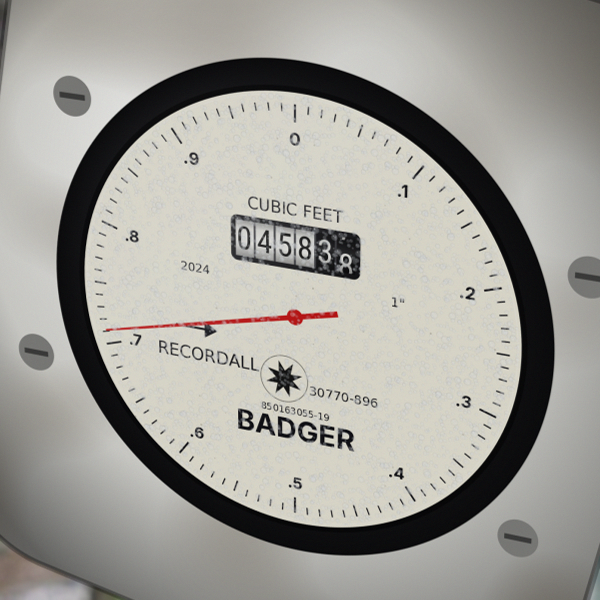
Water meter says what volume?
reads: 45837.71 ft³
